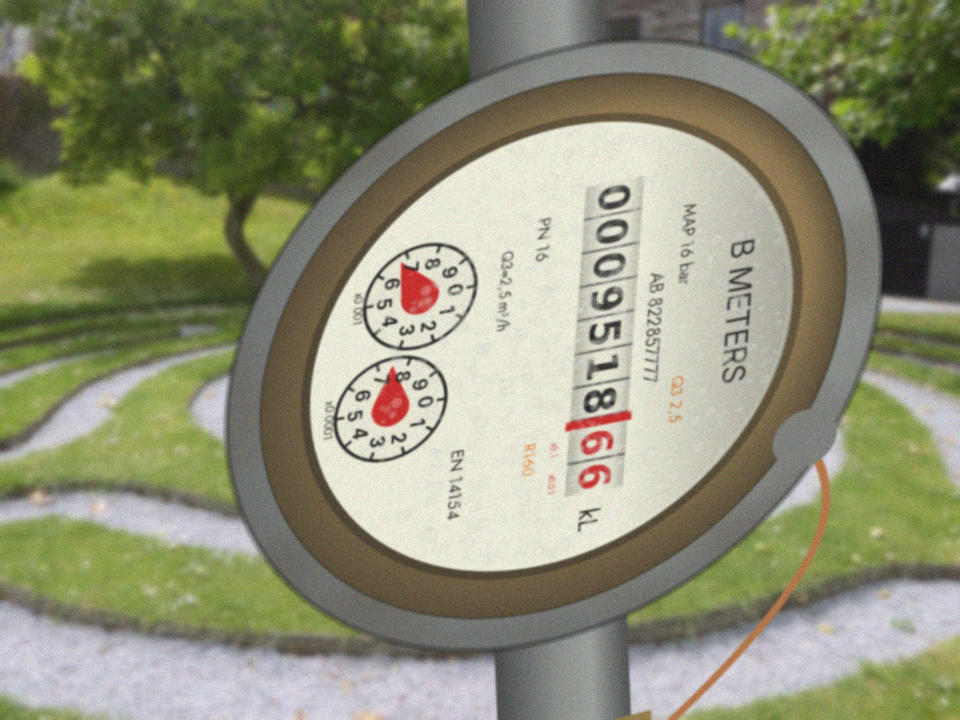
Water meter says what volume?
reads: 9518.6667 kL
